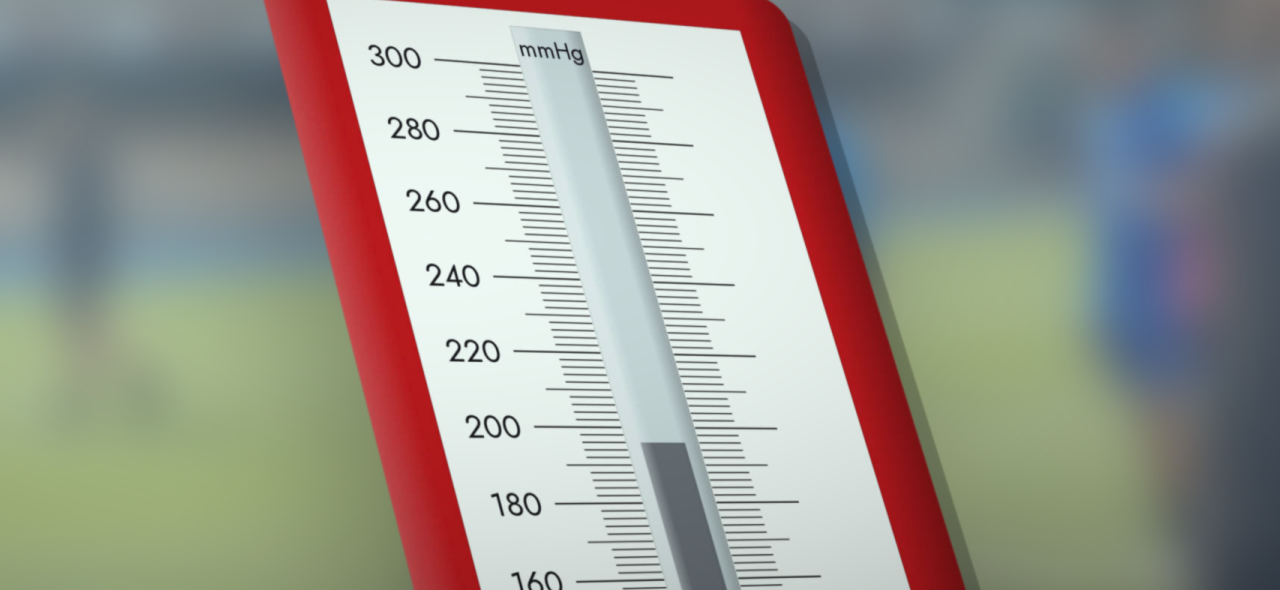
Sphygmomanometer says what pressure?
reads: 196 mmHg
